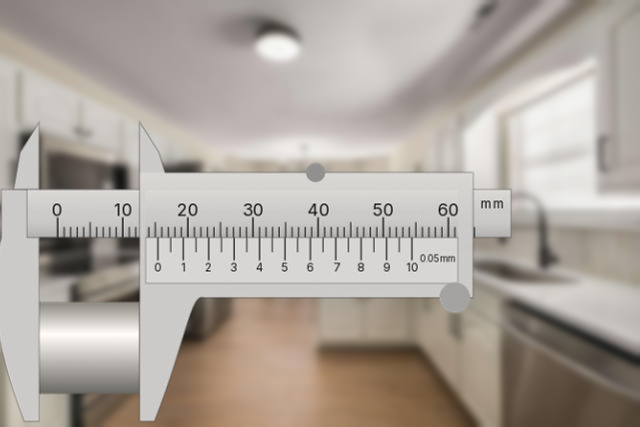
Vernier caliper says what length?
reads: 15.4 mm
